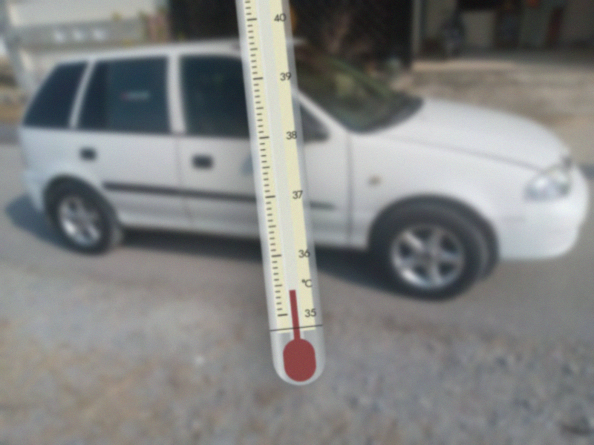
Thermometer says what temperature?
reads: 35.4 °C
